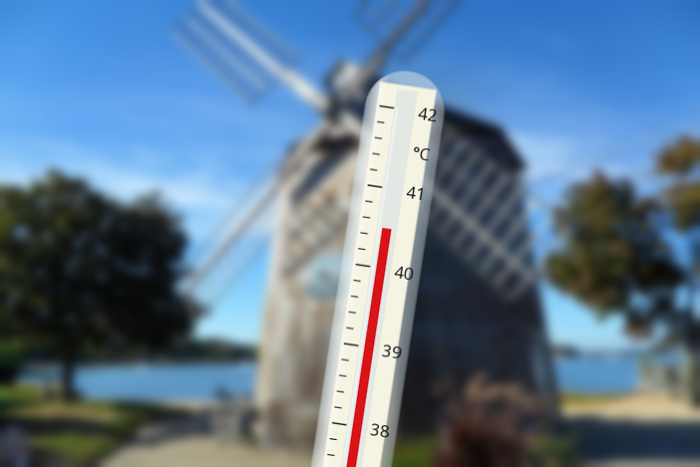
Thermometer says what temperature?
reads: 40.5 °C
